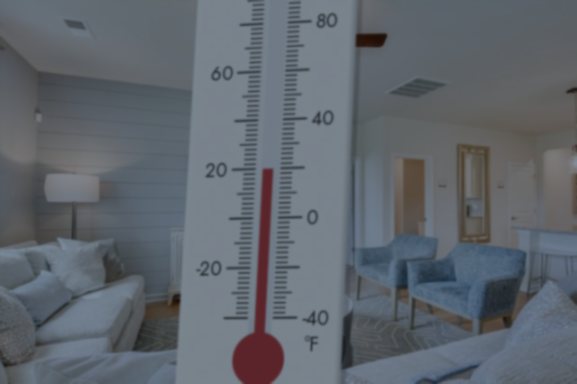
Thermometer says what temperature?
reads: 20 °F
